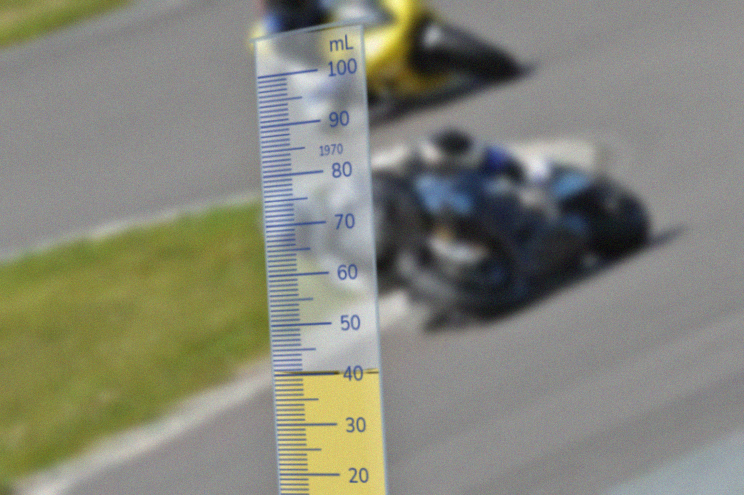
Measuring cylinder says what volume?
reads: 40 mL
